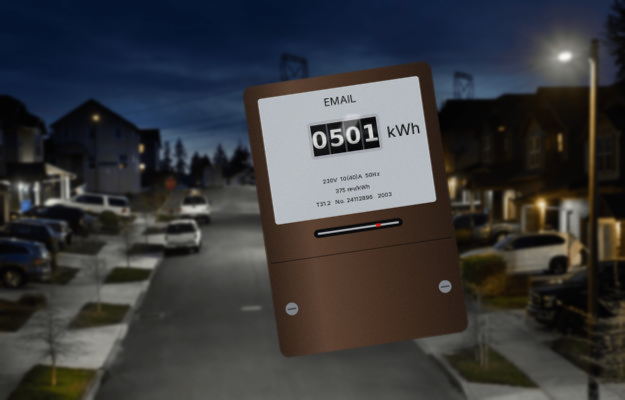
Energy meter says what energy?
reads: 501 kWh
